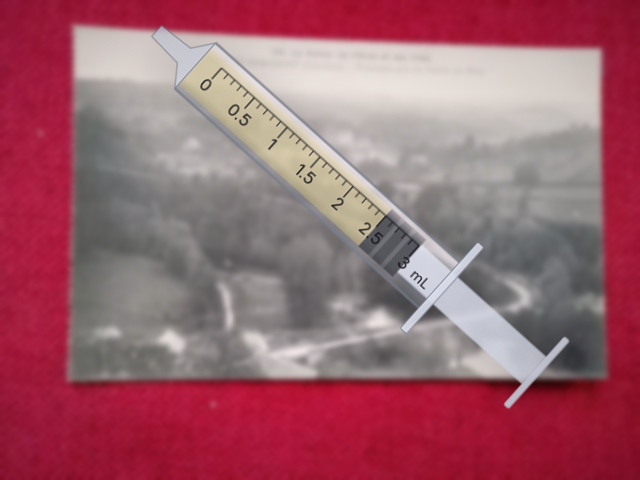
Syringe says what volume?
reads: 2.5 mL
